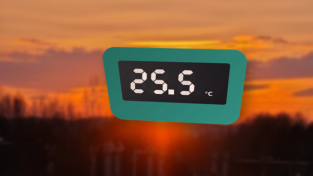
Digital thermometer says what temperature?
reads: 25.5 °C
